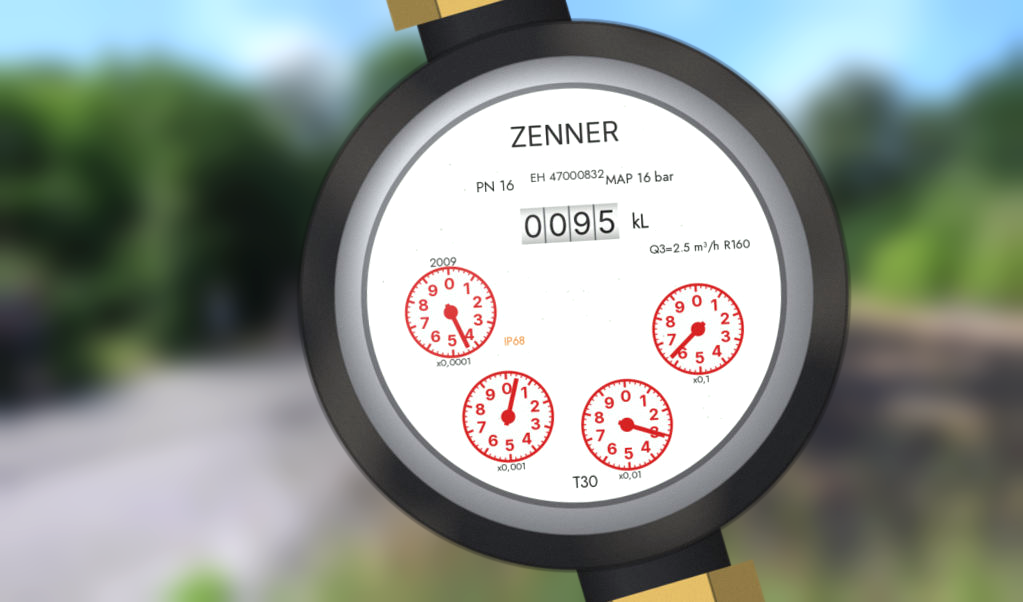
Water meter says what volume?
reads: 95.6304 kL
